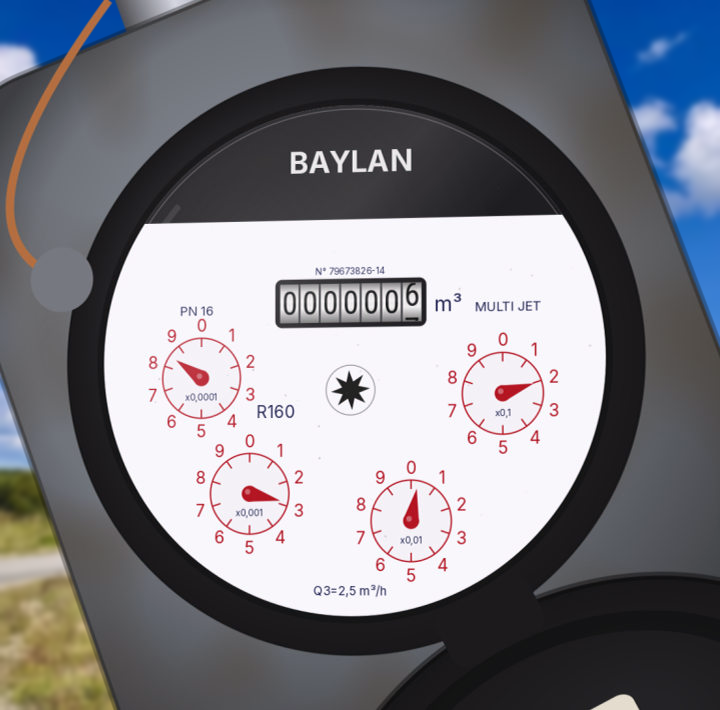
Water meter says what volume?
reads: 6.2028 m³
